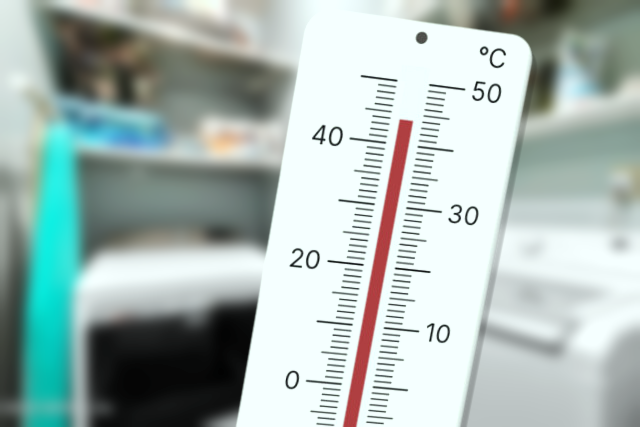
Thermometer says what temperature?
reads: 44 °C
